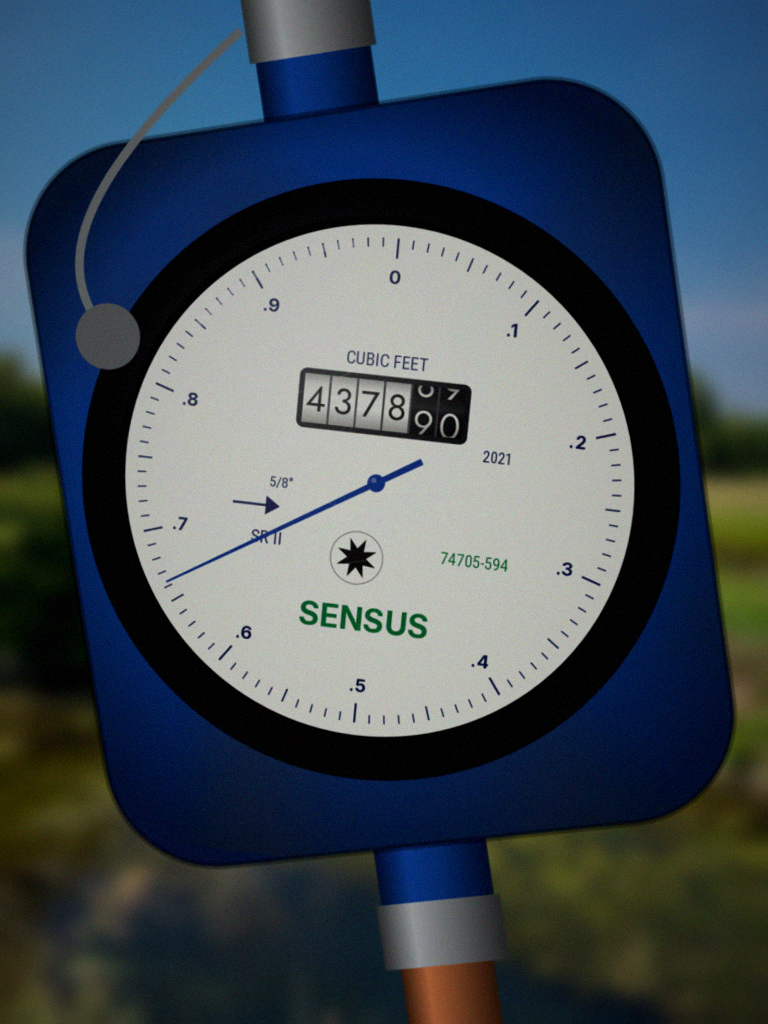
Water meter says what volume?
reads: 437889.66 ft³
